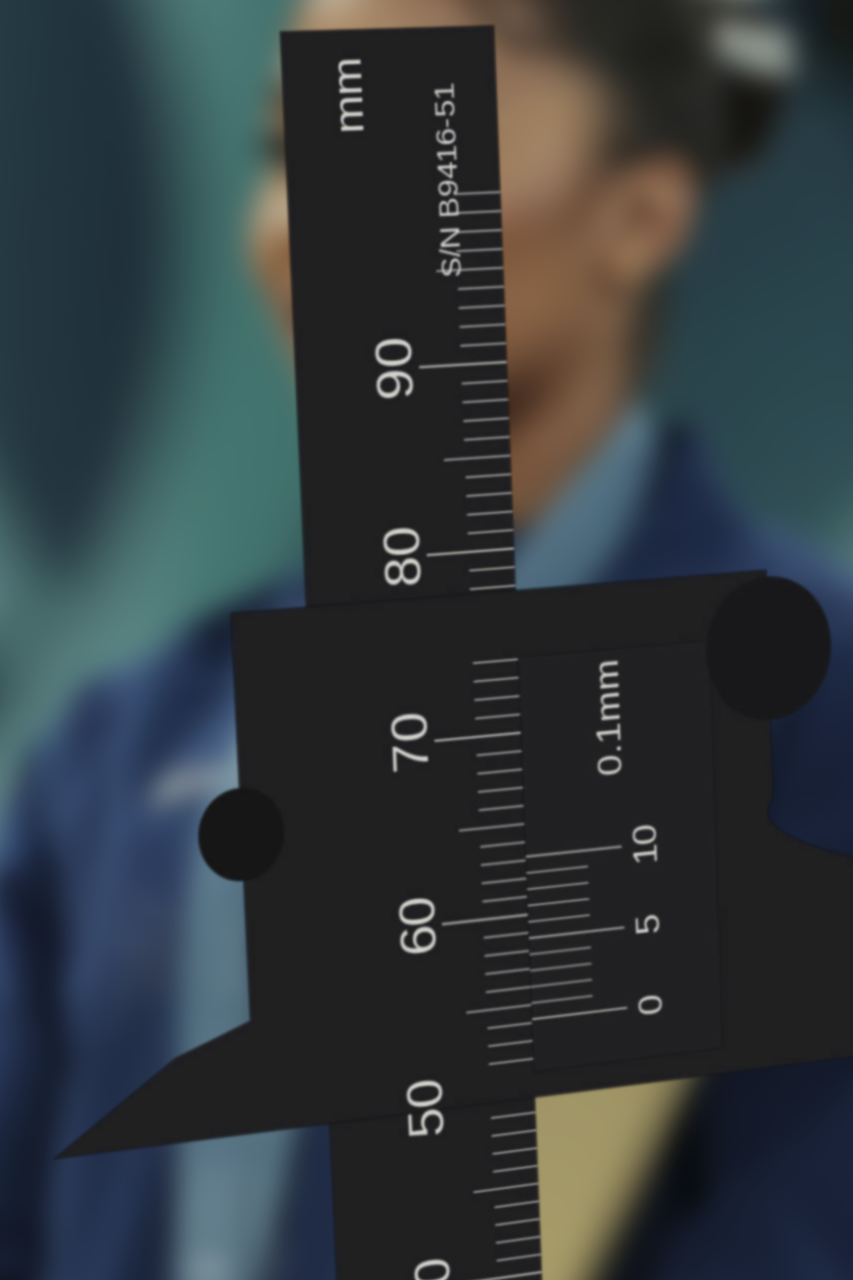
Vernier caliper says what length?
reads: 54.2 mm
